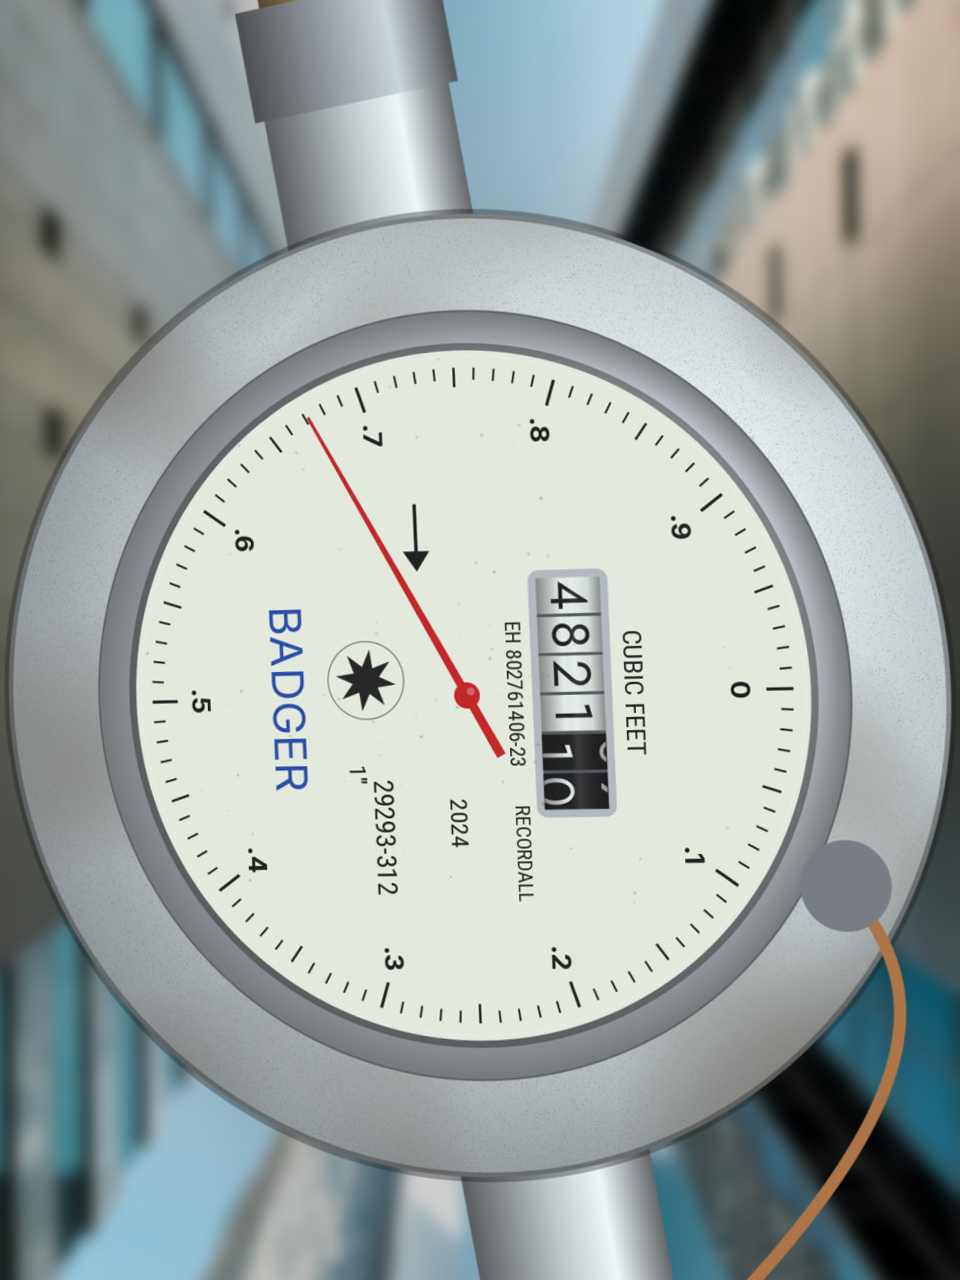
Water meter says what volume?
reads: 482109.67 ft³
